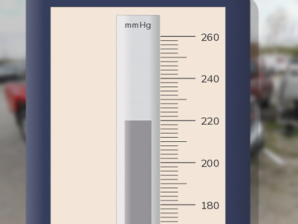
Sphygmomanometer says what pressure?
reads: 220 mmHg
